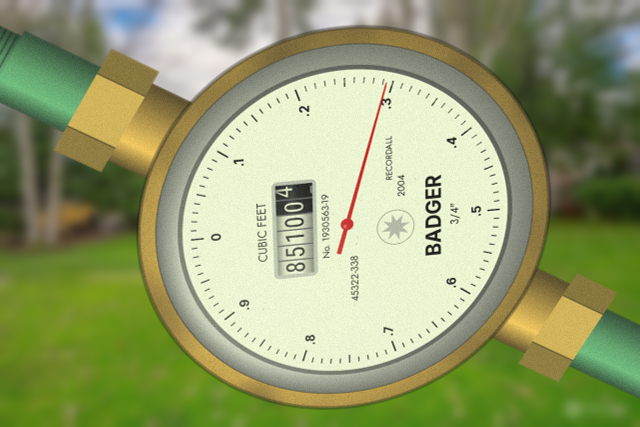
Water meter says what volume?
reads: 851004.29 ft³
